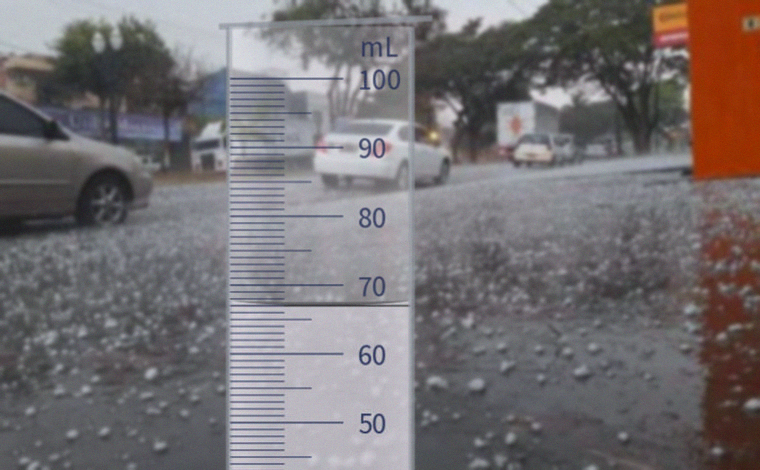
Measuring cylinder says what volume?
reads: 67 mL
